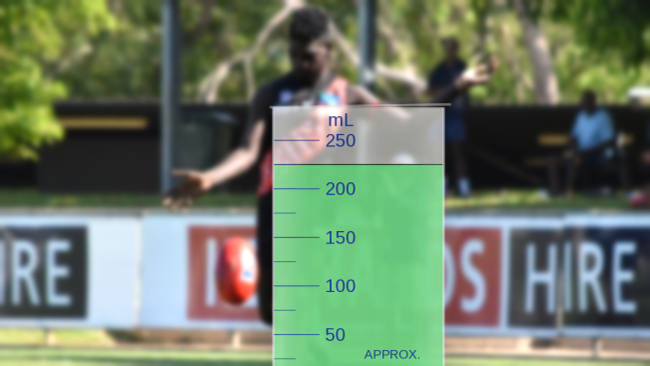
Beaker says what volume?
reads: 225 mL
